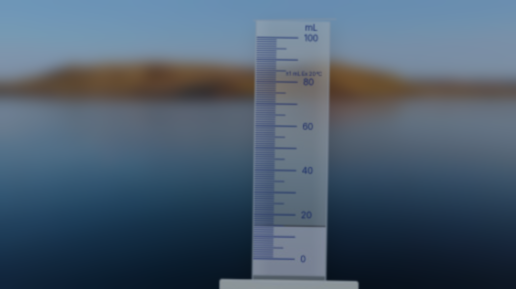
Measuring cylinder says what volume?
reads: 15 mL
